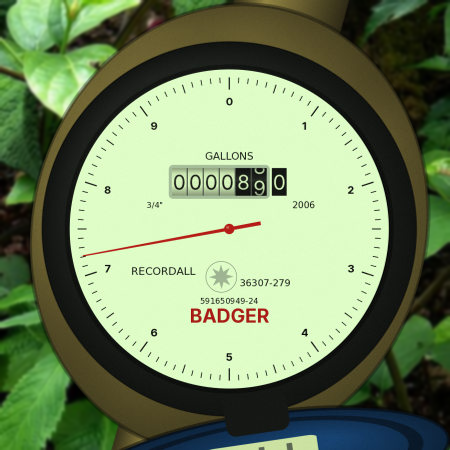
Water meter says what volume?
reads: 887.2 gal
